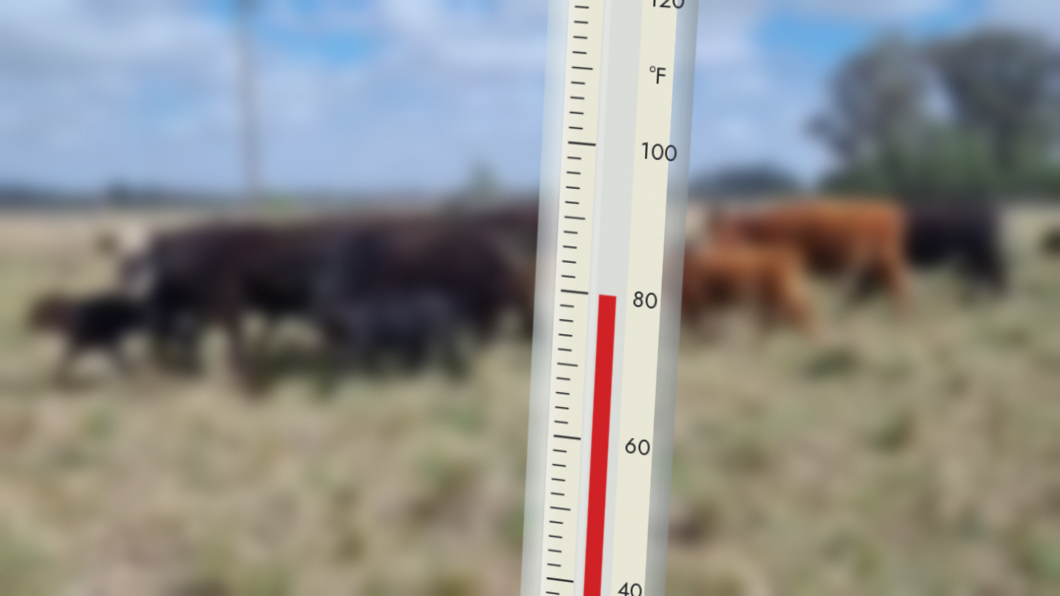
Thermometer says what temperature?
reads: 80 °F
